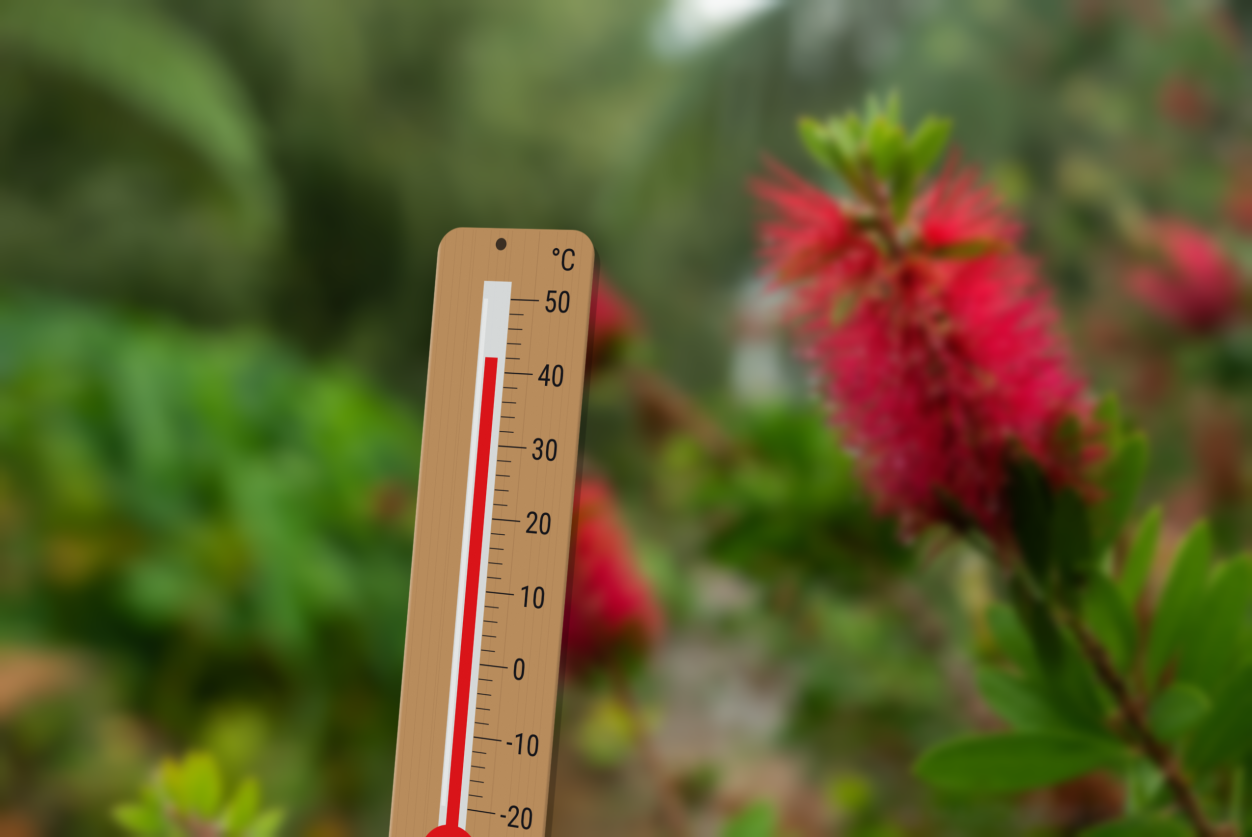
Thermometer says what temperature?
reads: 42 °C
